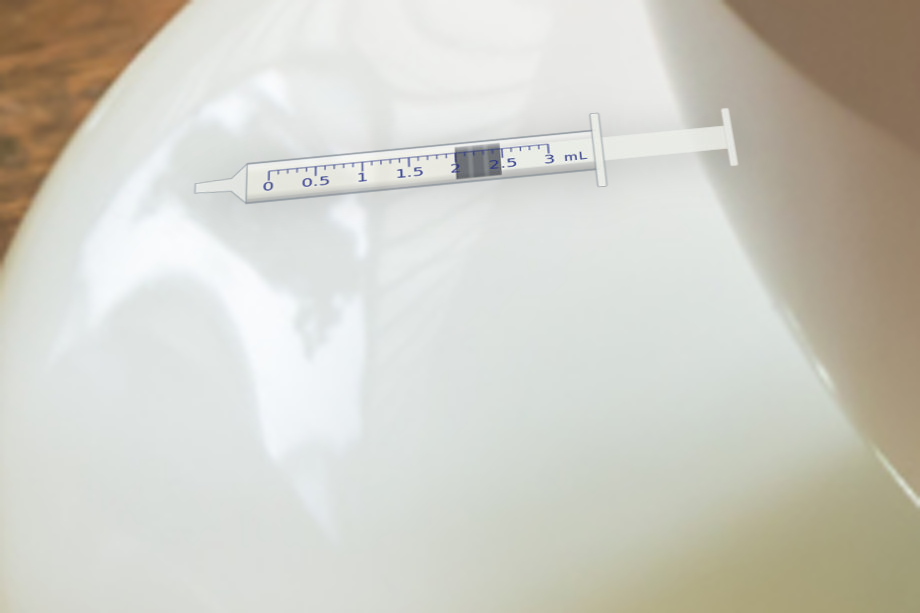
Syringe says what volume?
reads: 2 mL
